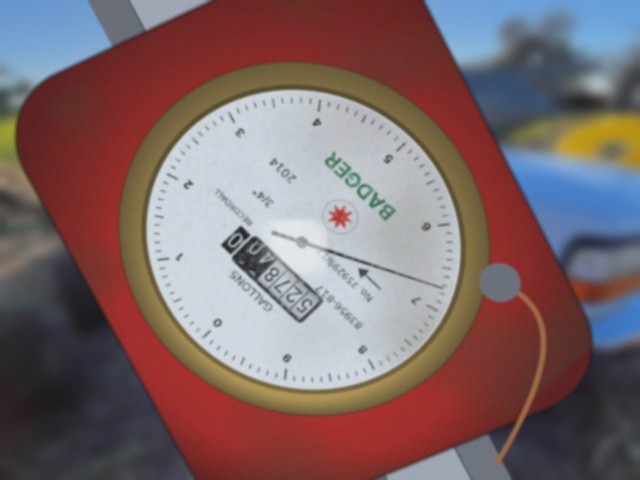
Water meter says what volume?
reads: 5278396.7 gal
